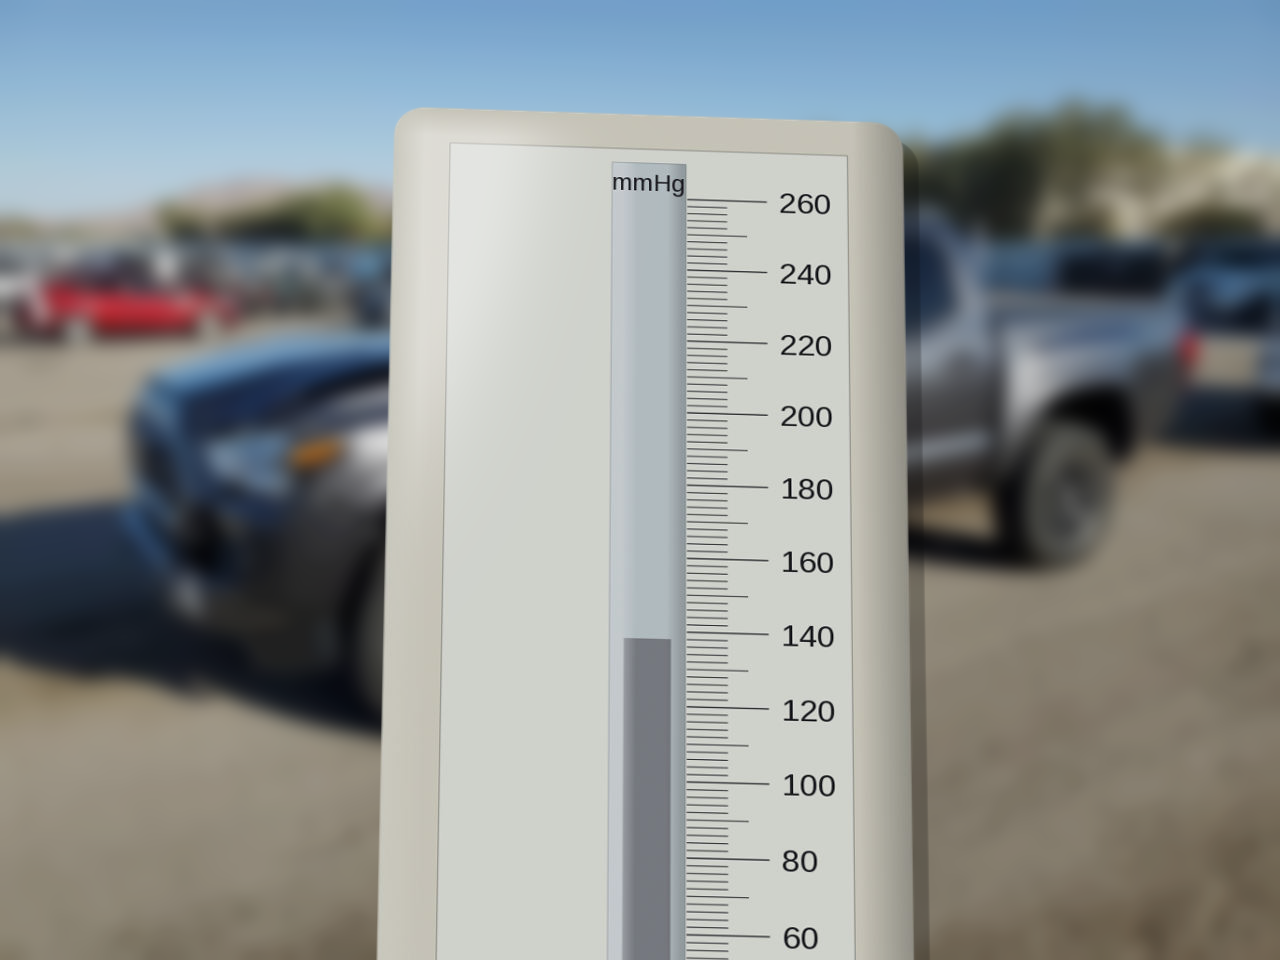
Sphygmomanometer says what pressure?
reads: 138 mmHg
